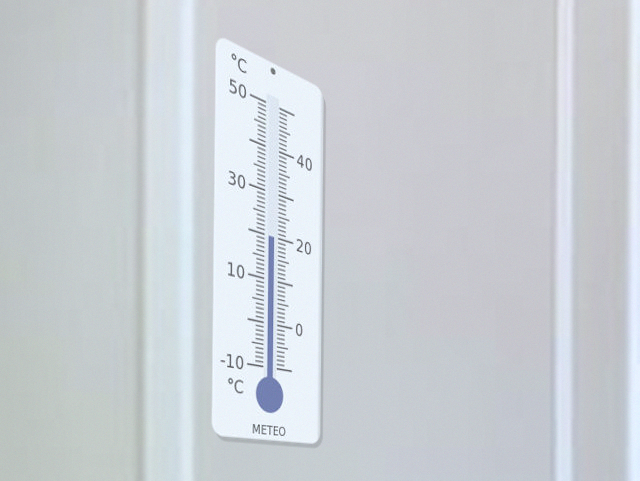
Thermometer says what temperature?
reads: 20 °C
